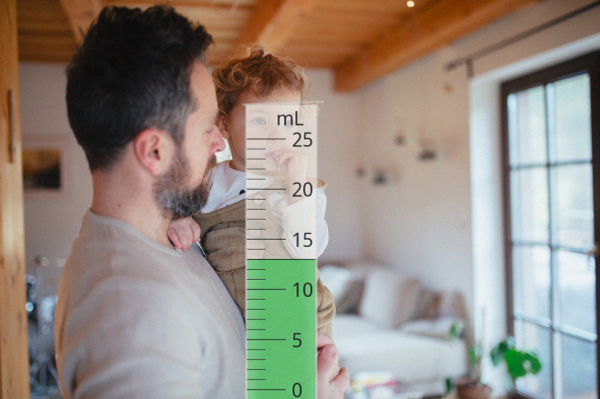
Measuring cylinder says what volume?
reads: 13 mL
